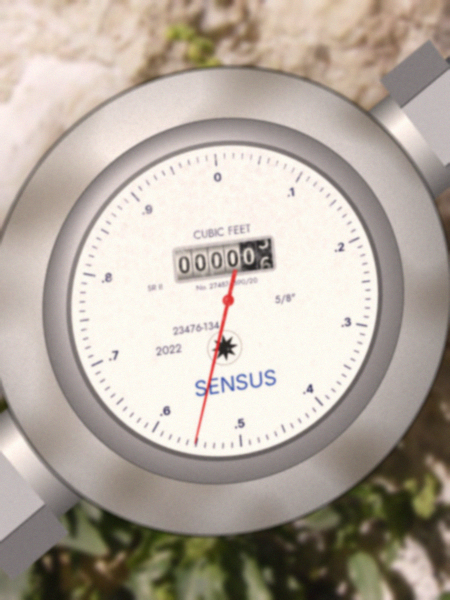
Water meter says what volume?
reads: 5.55 ft³
